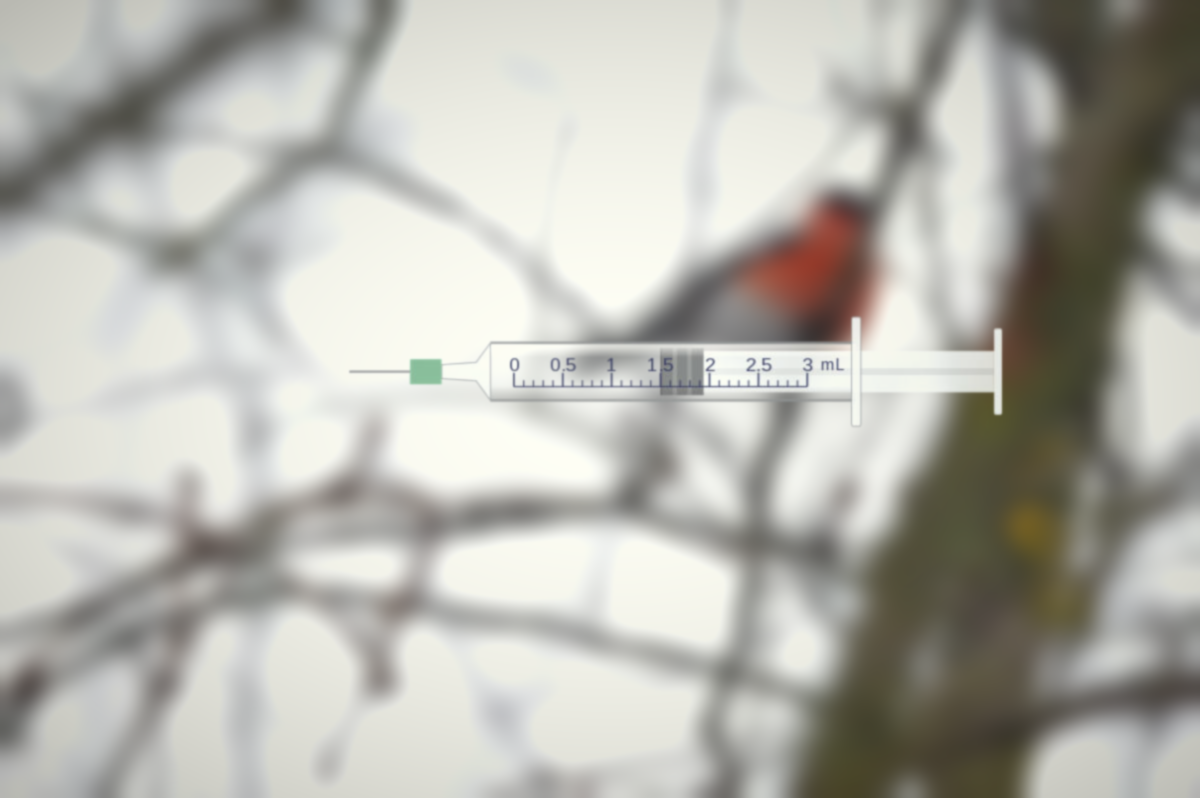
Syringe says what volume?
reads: 1.5 mL
